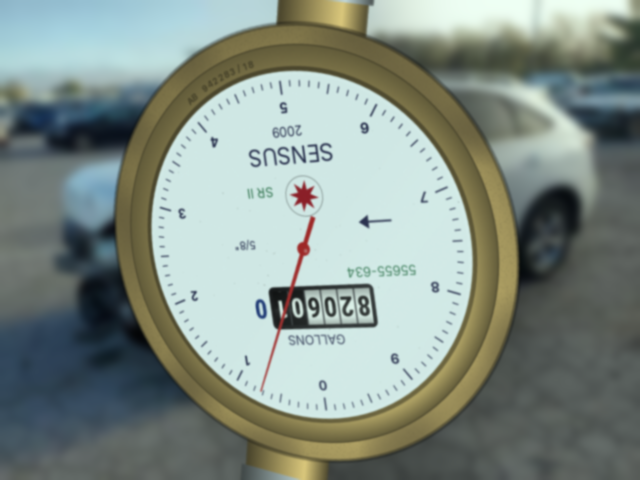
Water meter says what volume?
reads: 8206010.7 gal
